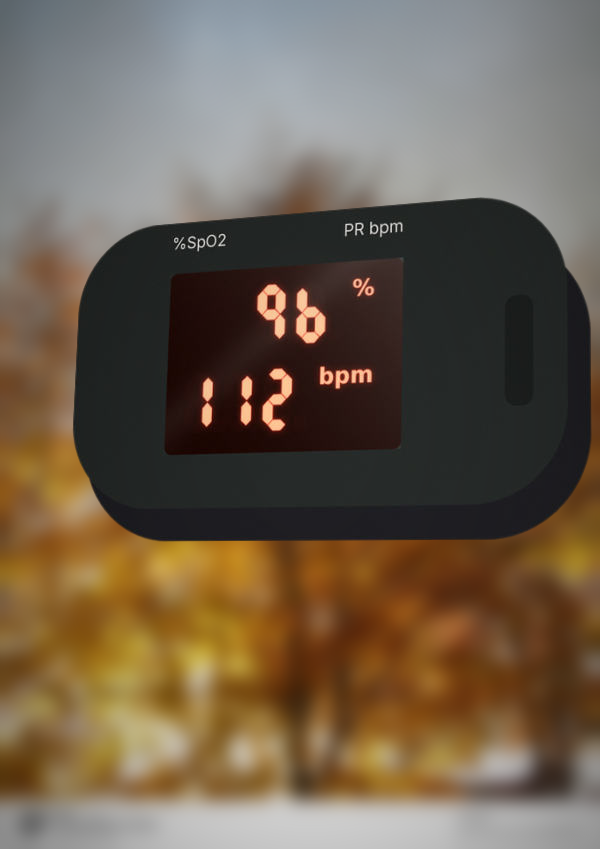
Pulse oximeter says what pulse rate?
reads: 112 bpm
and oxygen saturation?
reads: 96 %
